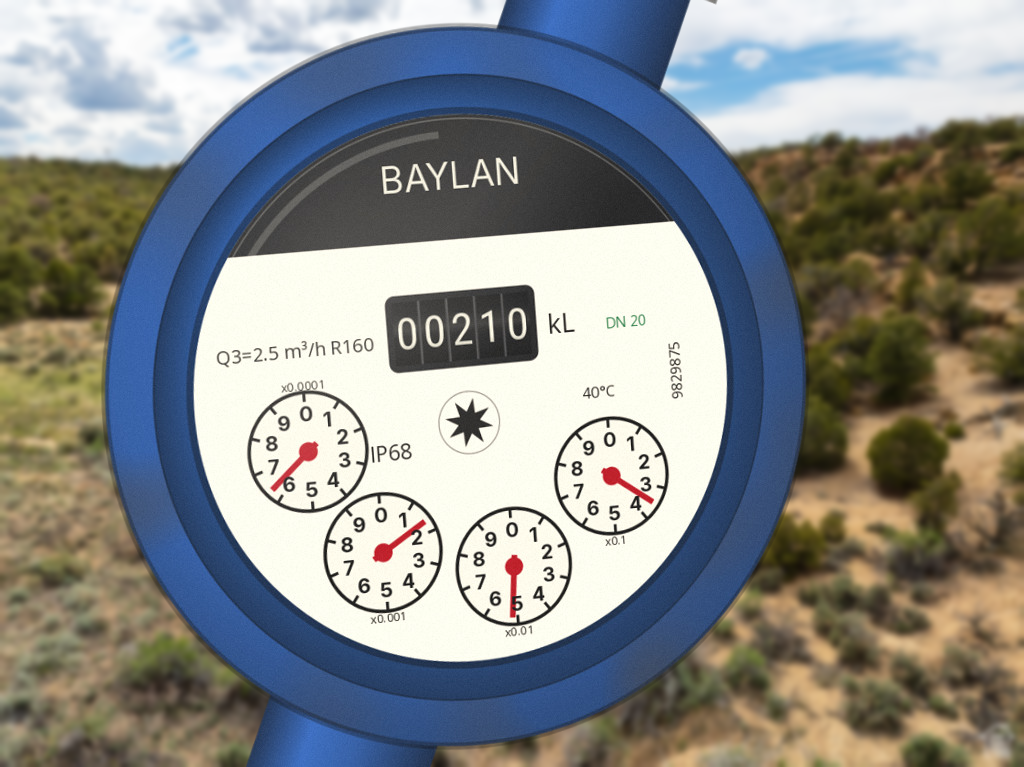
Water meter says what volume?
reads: 210.3516 kL
